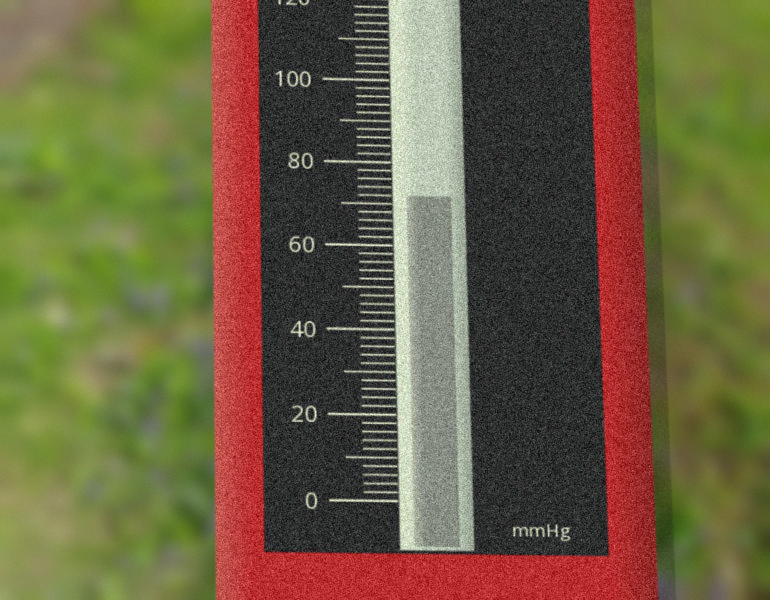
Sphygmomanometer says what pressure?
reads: 72 mmHg
